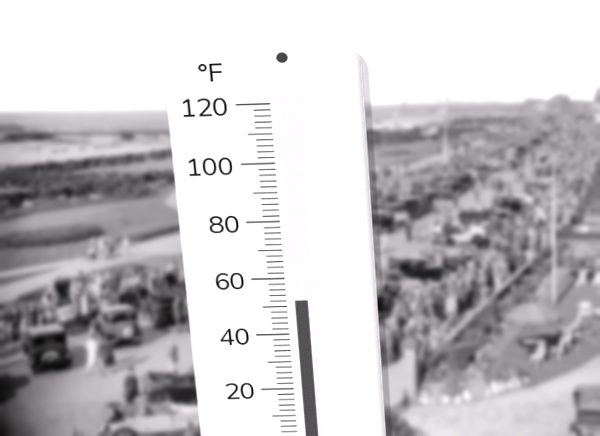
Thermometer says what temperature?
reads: 52 °F
